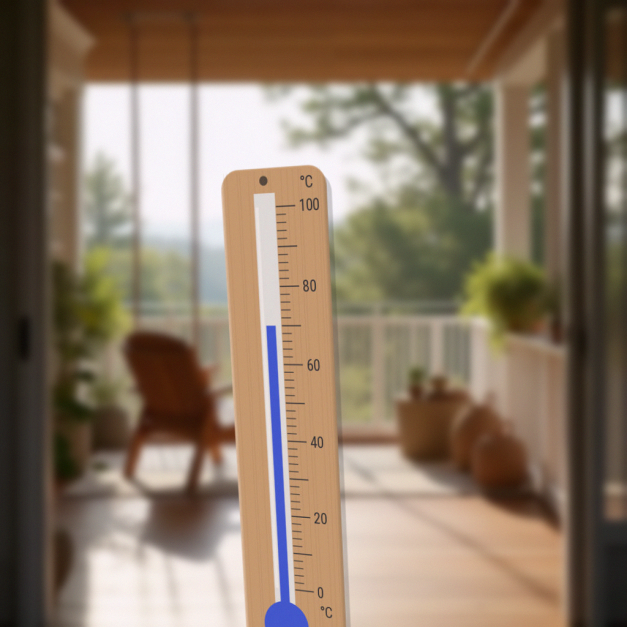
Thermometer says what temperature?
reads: 70 °C
